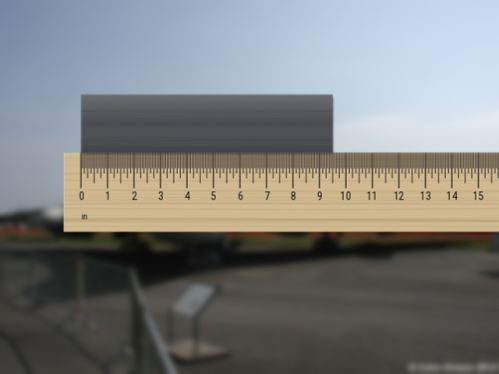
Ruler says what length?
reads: 9.5 in
